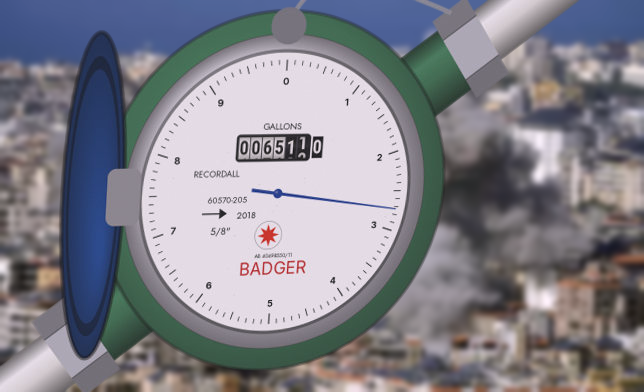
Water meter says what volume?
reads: 65112.7 gal
